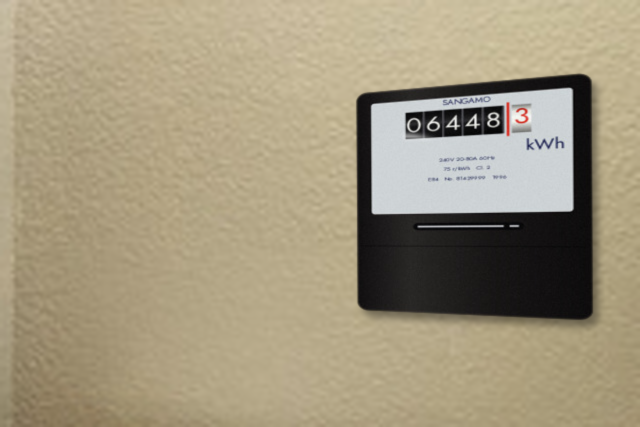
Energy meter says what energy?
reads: 6448.3 kWh
